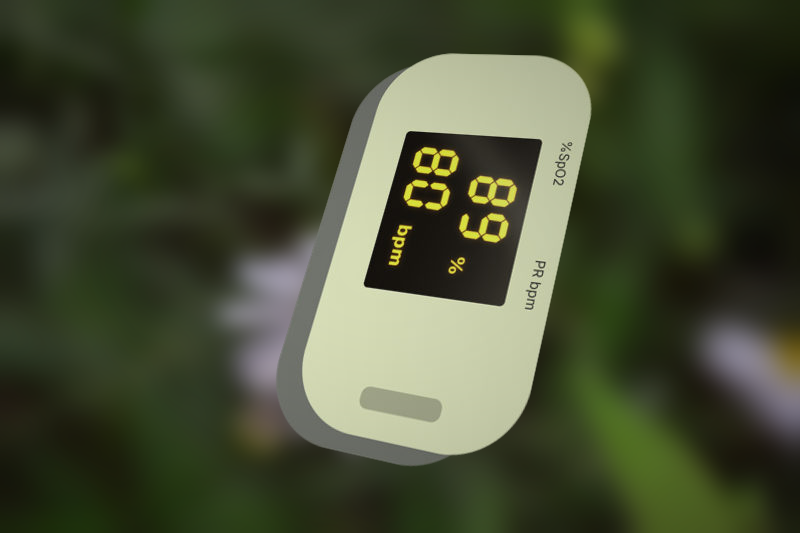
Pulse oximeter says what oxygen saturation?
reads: 89 %
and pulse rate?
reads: 80 bpm
